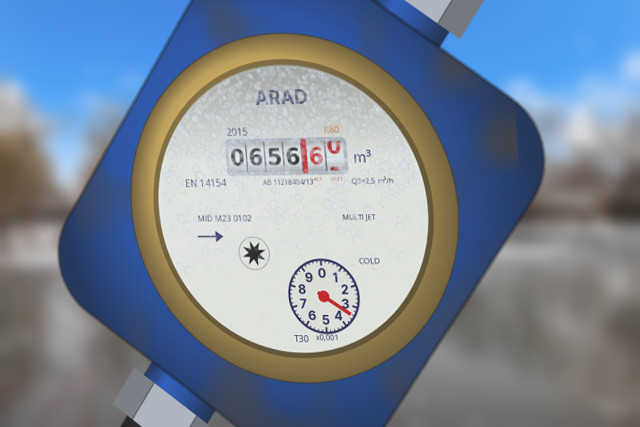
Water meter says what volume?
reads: 656.603 m³
